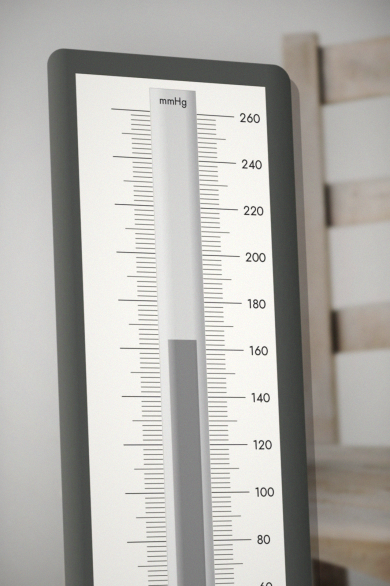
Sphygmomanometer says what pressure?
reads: 164 mmHg
